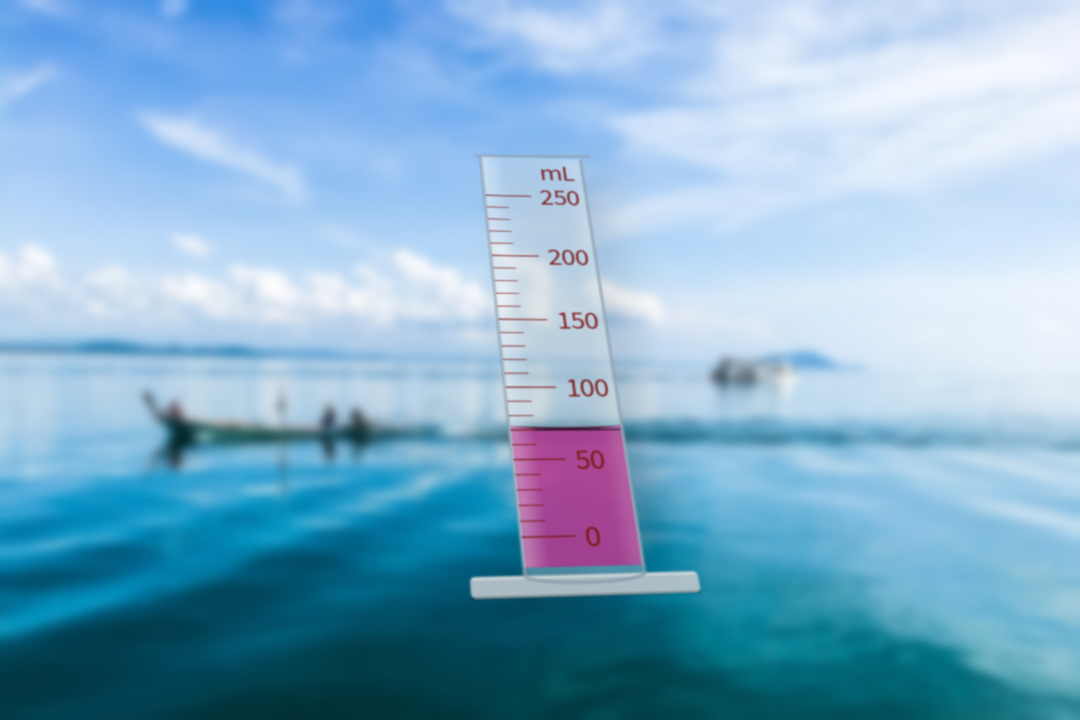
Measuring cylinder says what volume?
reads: 70 mL
